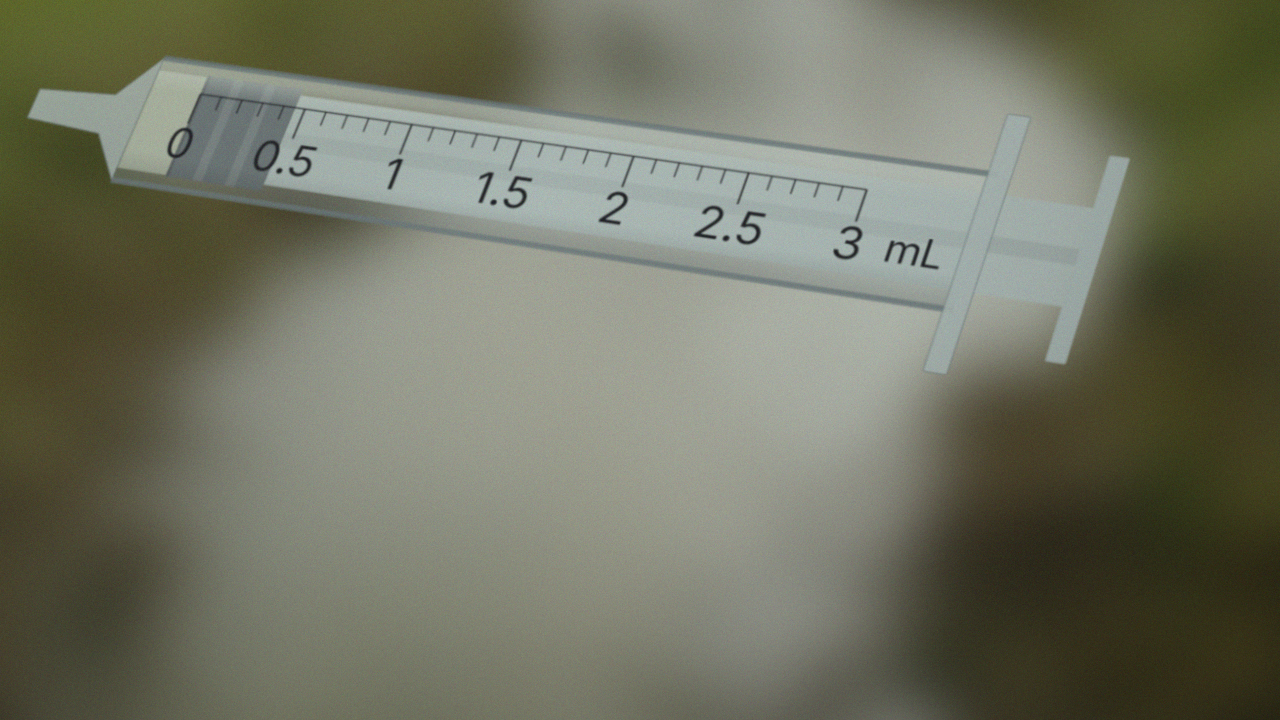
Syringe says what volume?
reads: 0 mL
